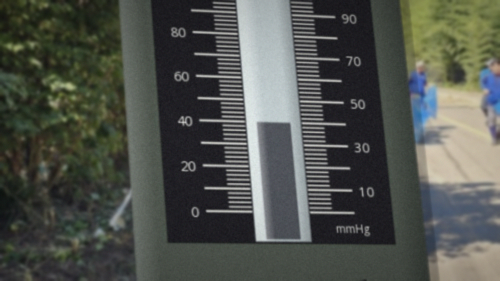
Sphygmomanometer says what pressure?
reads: 40 mmHg
